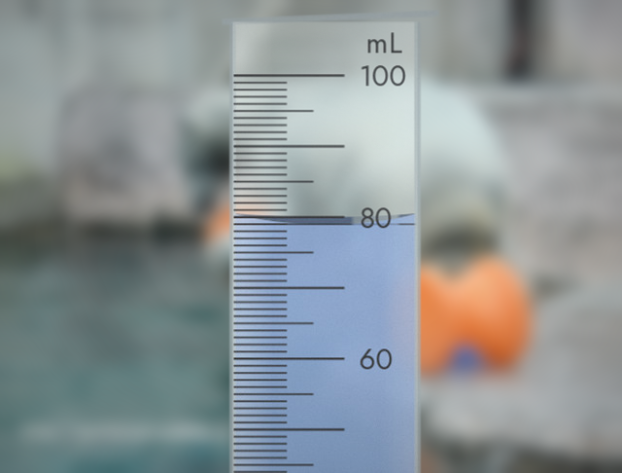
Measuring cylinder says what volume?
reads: 79 mL
